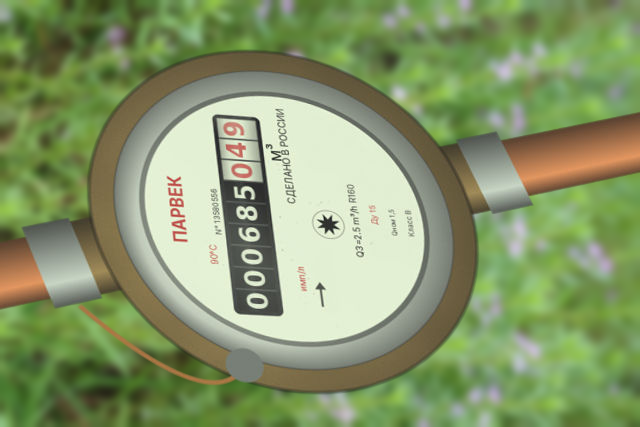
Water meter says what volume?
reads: 685.049 m³
